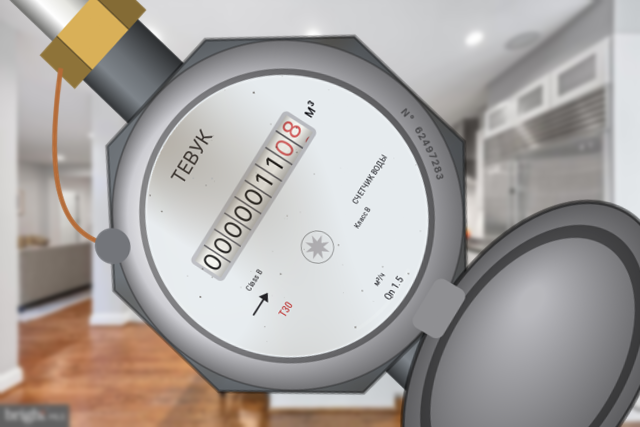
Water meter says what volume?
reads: 11.08 m³
